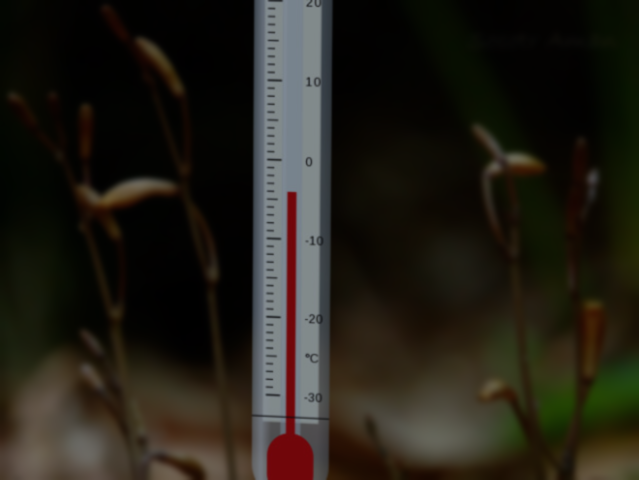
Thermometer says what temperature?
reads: -4 °C
